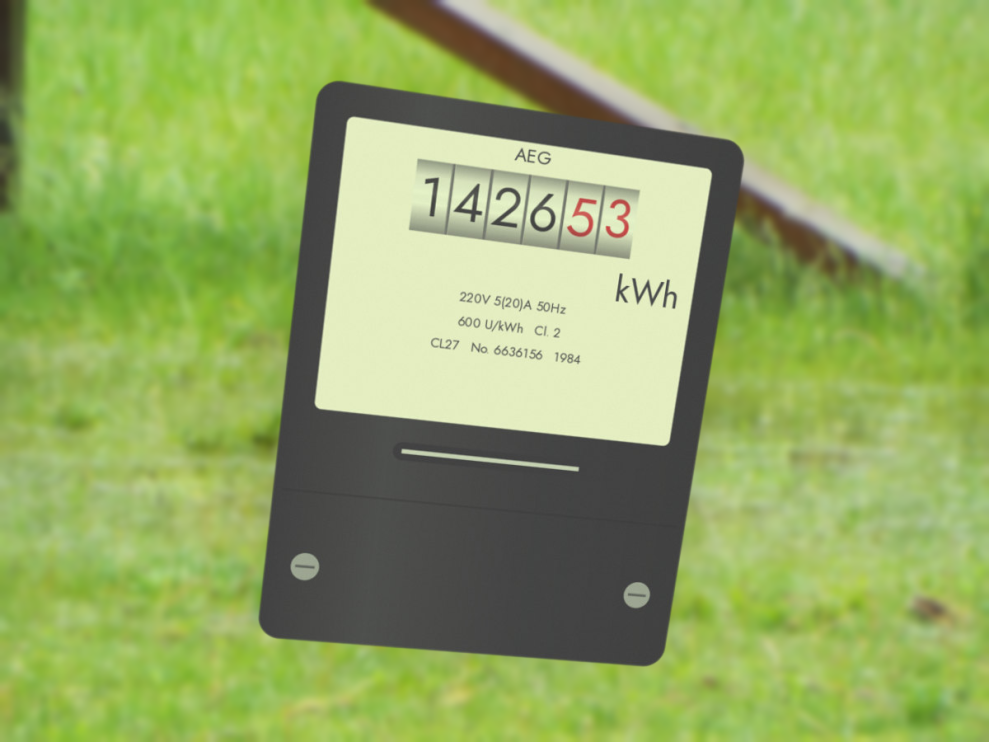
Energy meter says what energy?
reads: 1426.53 kWh
